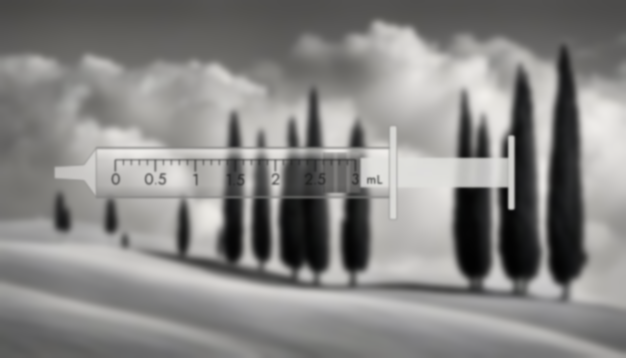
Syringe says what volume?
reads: 2.6 mL
